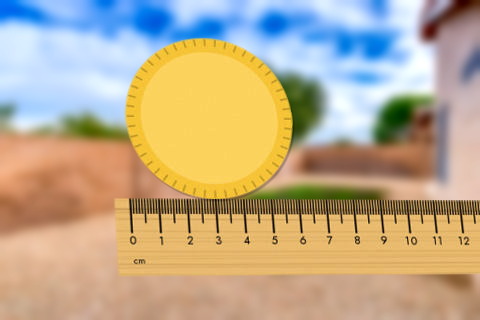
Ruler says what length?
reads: 6 cm
